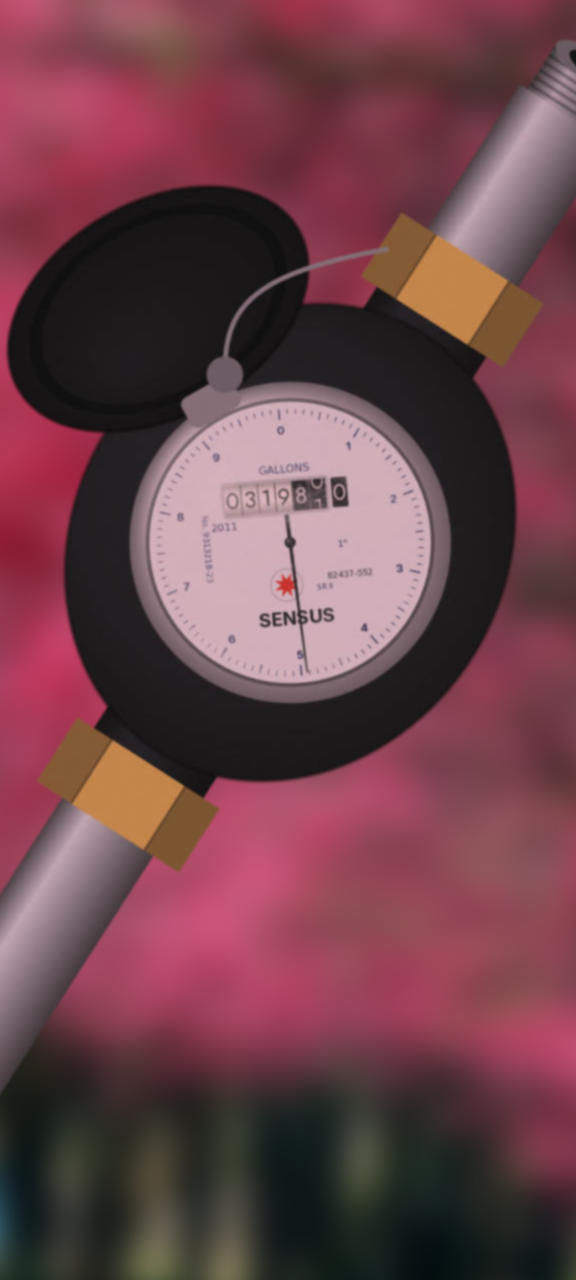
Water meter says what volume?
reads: 319804.9 gal
